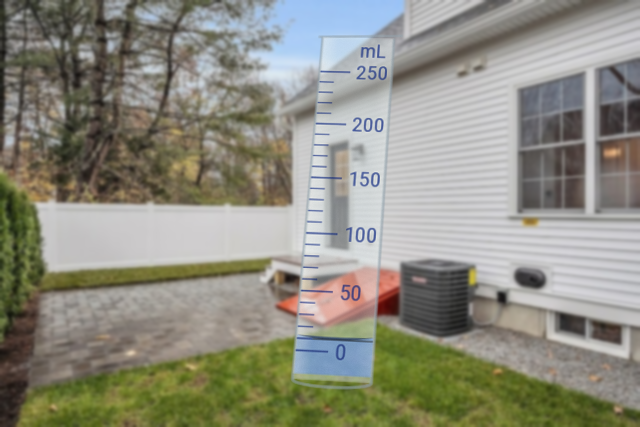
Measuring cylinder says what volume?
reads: 10 mL
